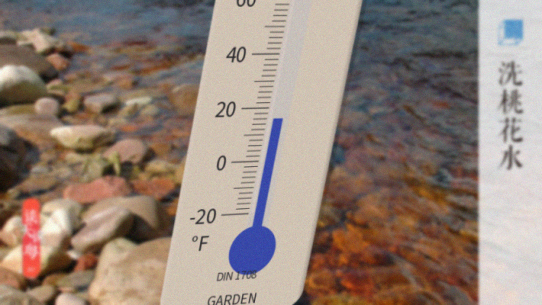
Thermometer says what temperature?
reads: 16 °F
